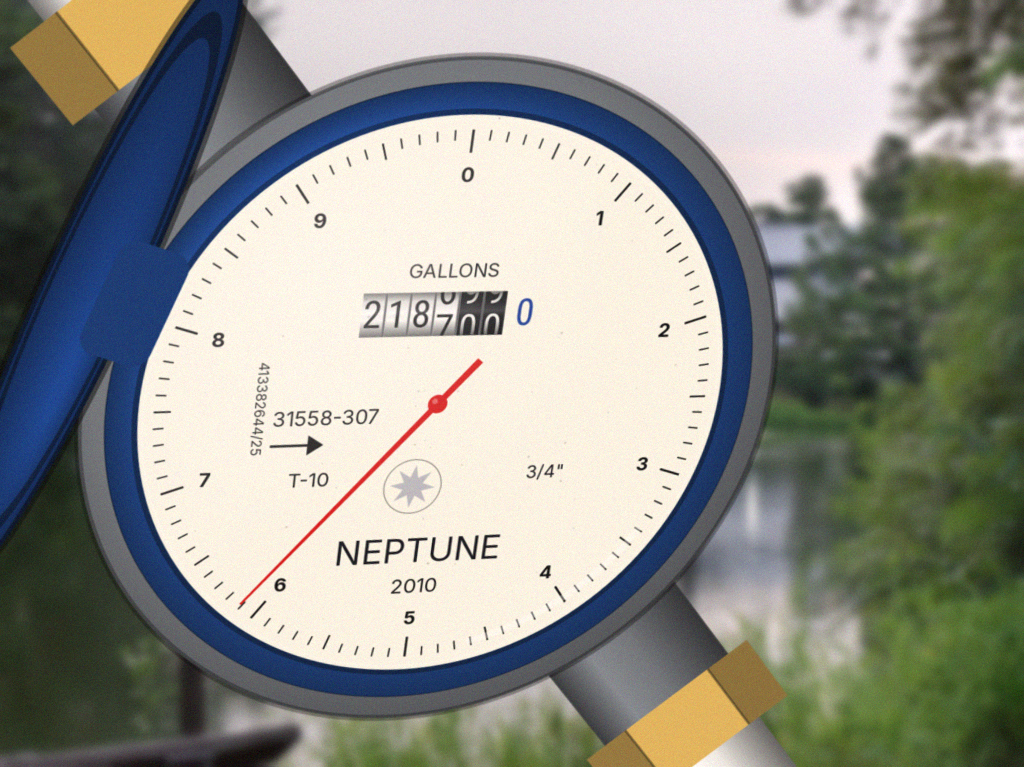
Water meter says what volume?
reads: 2186996.1 gal
